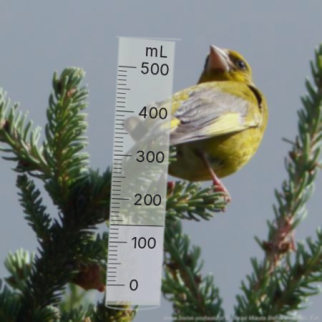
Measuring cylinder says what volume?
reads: 140 mL
